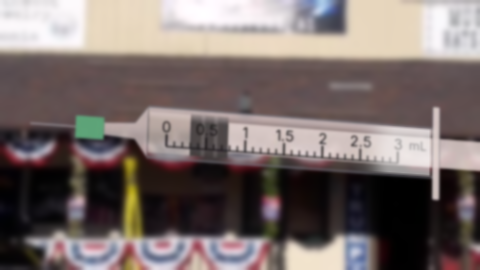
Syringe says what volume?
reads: 0.3 mL
